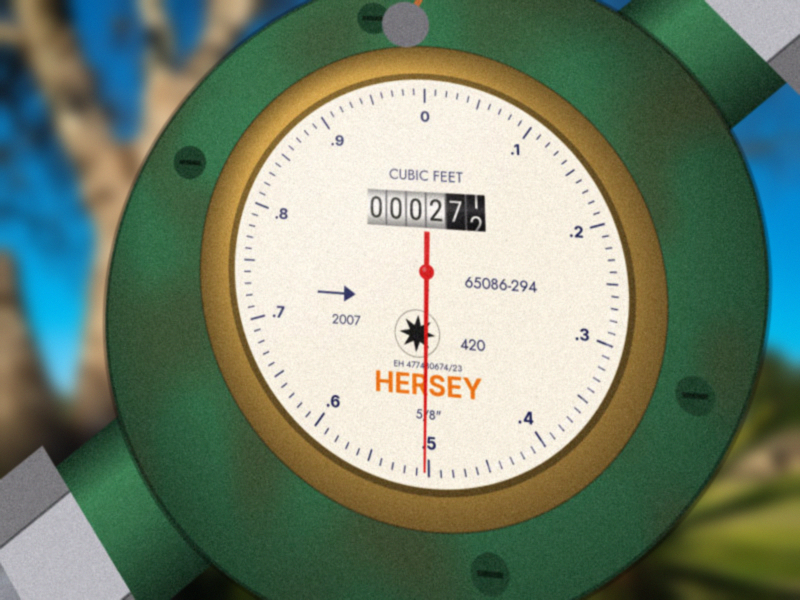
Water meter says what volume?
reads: 271.50 ft³
